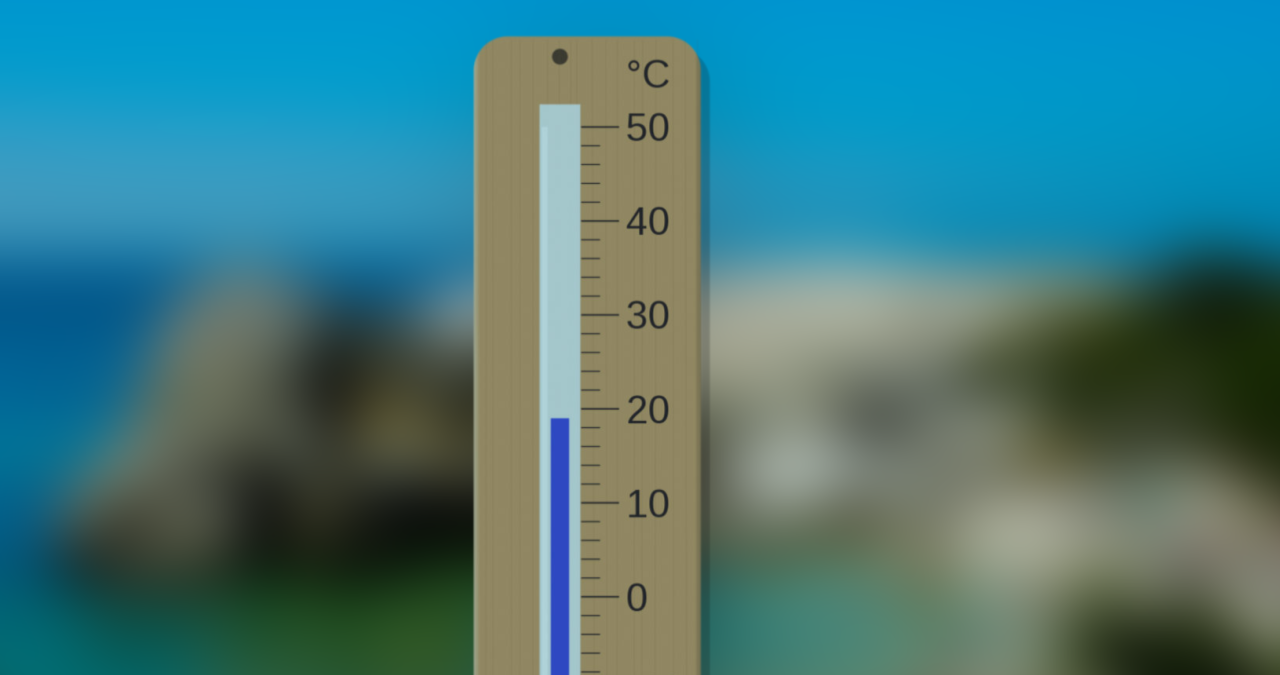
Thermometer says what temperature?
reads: 19 °C
